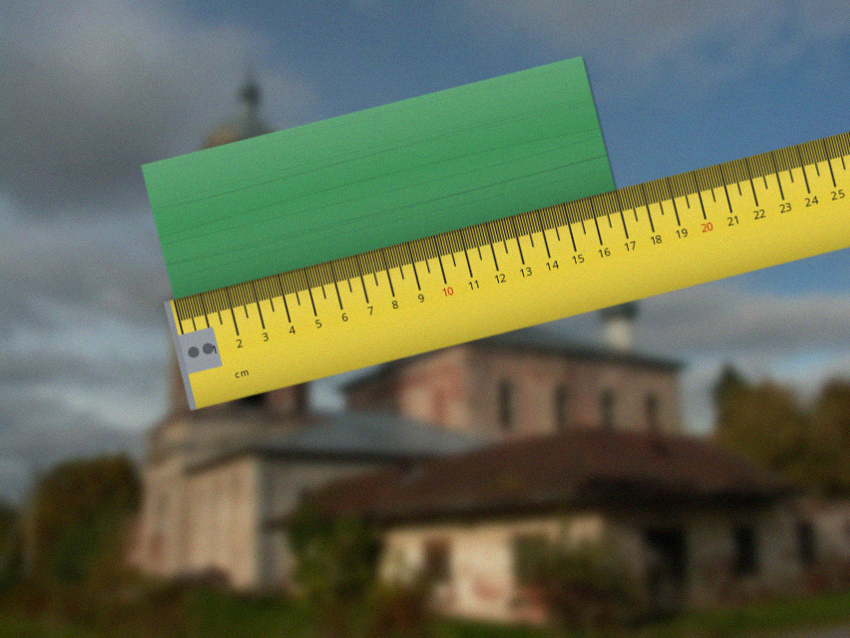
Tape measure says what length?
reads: 17 cm
